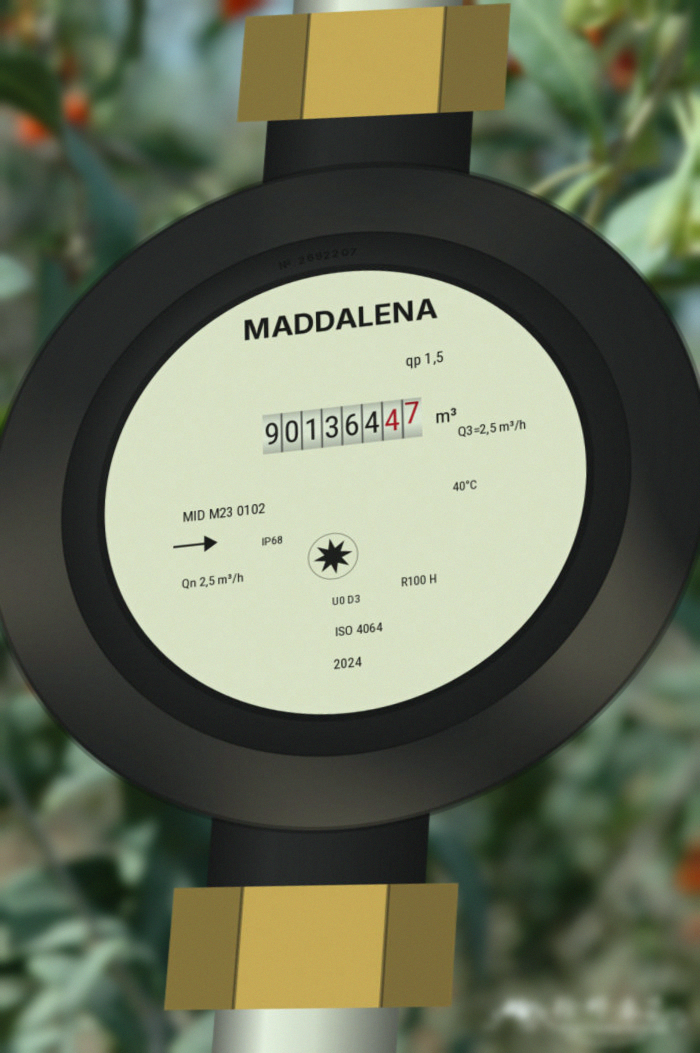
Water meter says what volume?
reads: 901364.47 m³
